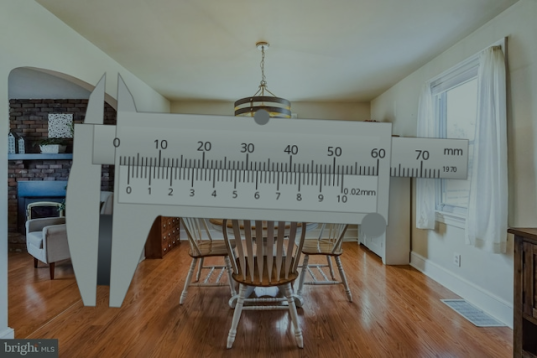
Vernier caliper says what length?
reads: 3.0 mm
